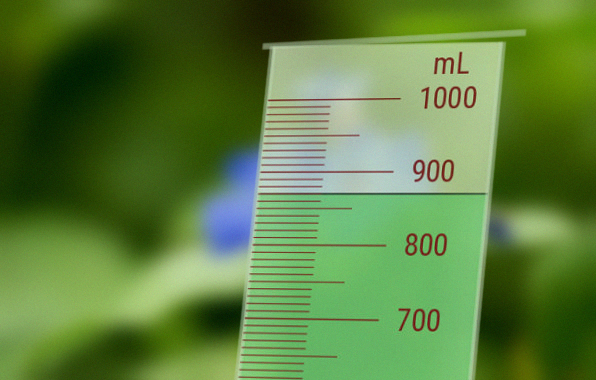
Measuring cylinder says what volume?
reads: 870 mL
